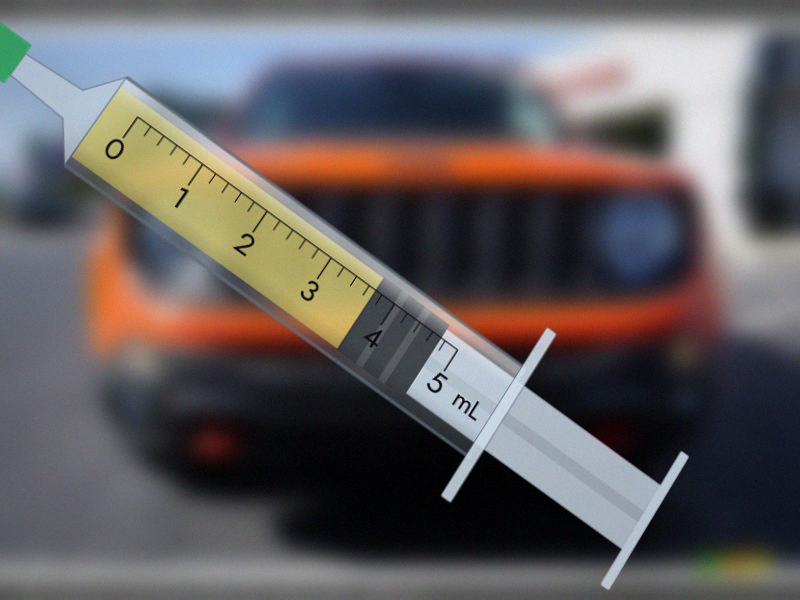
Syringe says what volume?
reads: 3.7 mL
